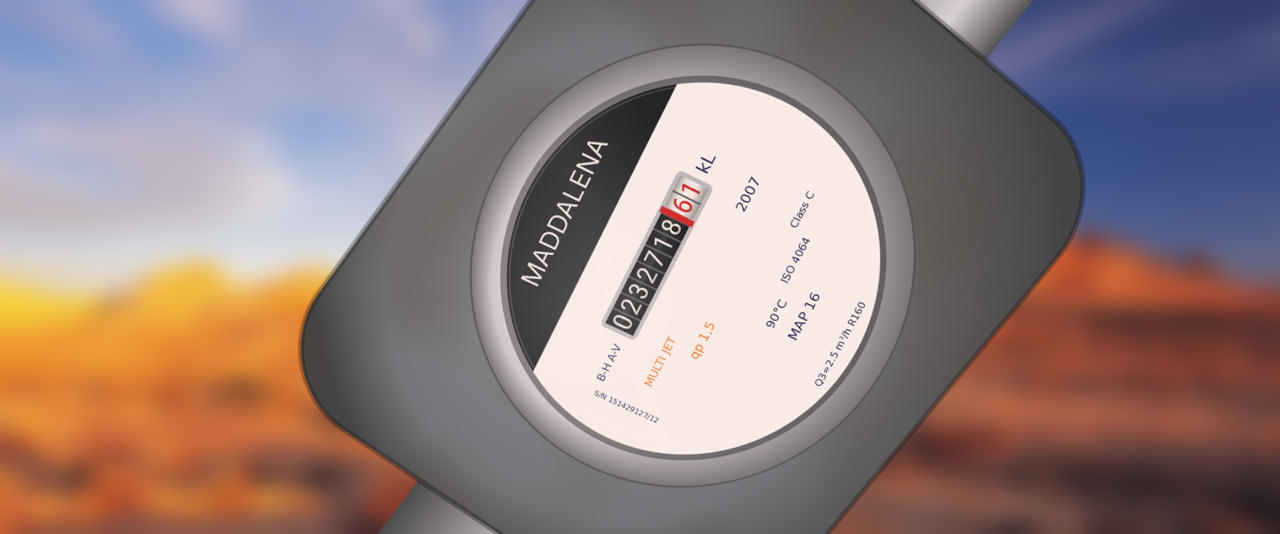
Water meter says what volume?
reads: 232718.61 kL
